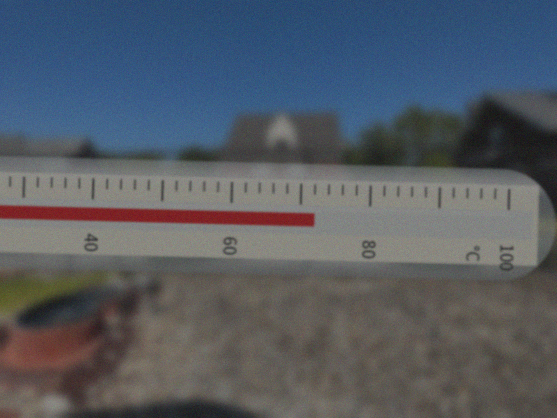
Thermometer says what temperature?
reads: 72 °C
